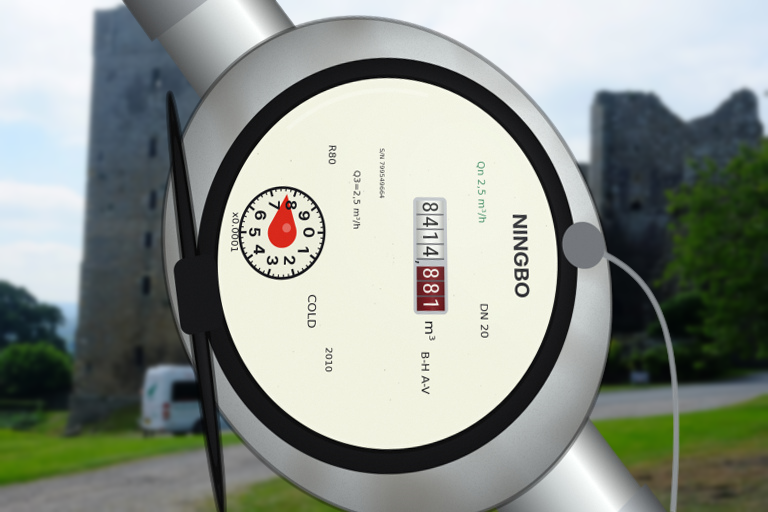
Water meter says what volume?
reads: 8414.8817 m³
